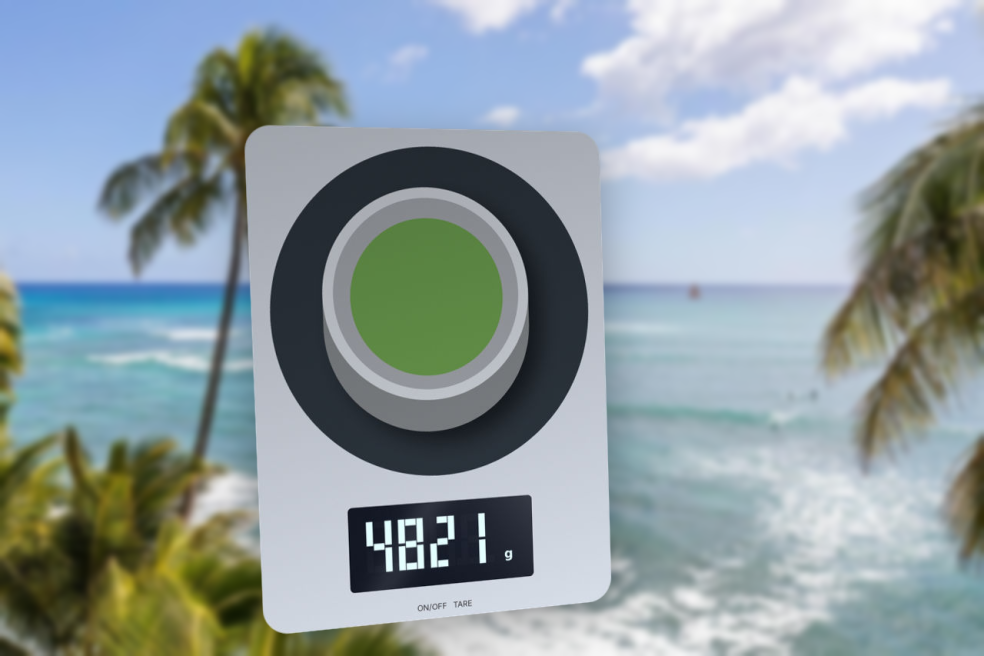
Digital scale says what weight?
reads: 4821 g
